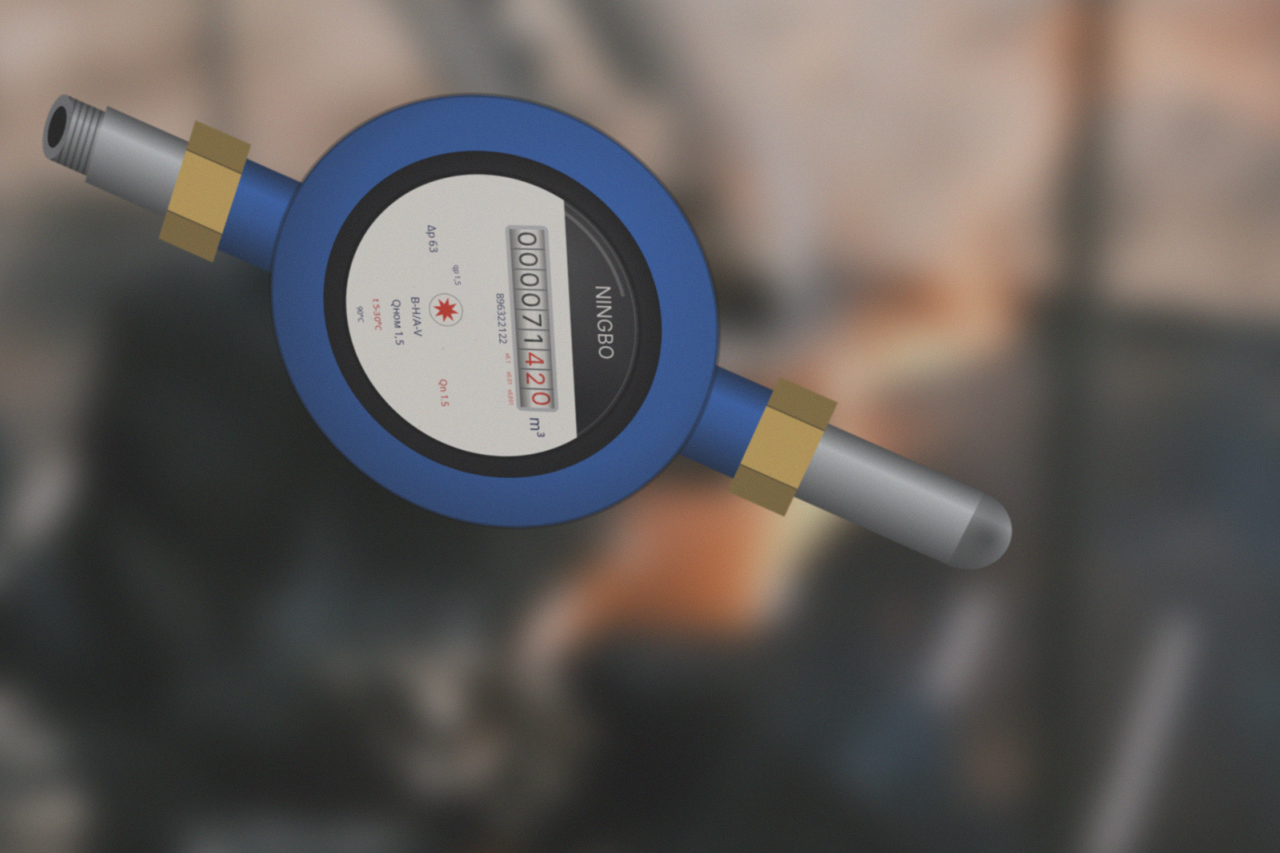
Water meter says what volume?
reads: 71.420 m³
